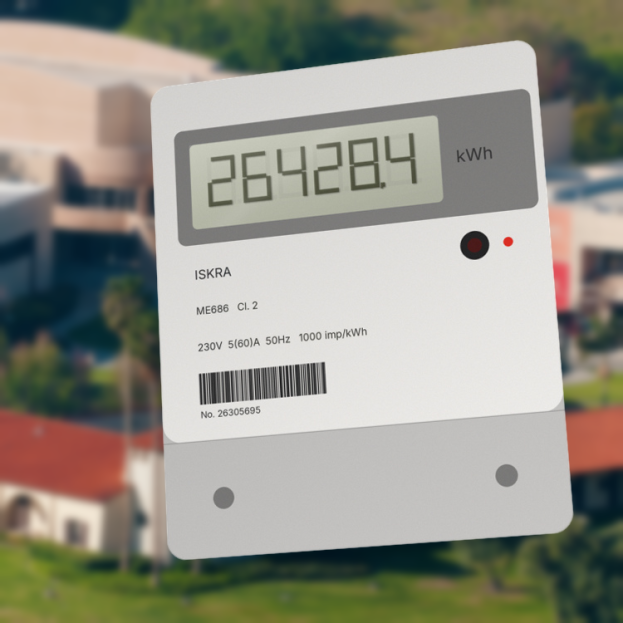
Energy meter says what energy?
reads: 26428.4 kWh
